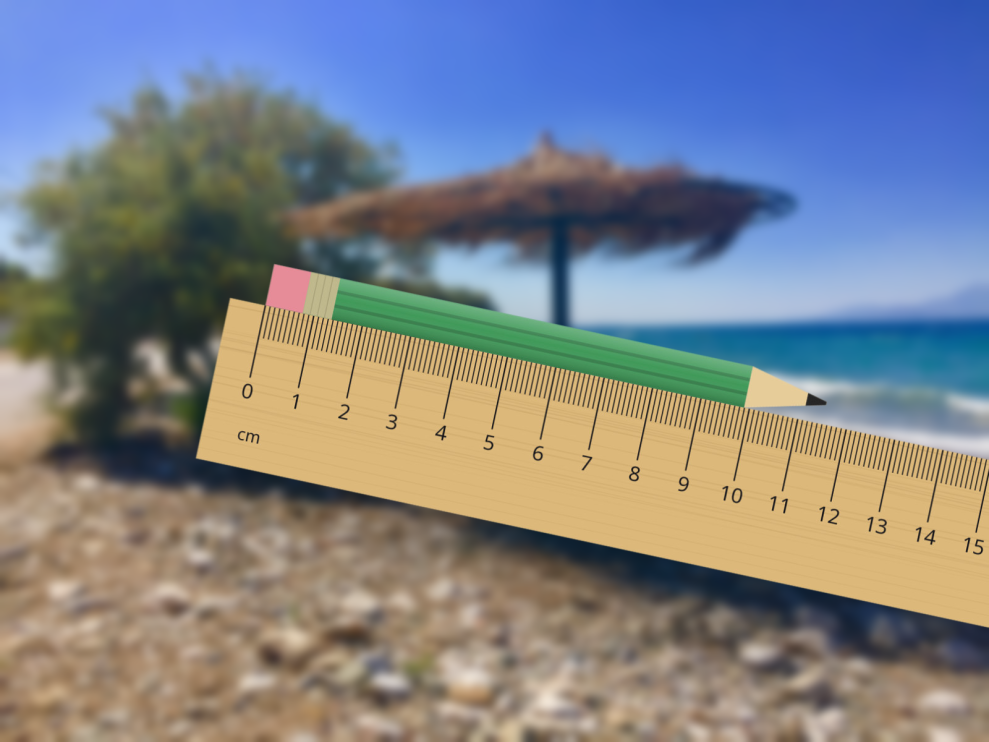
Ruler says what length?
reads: 11.5 cm
